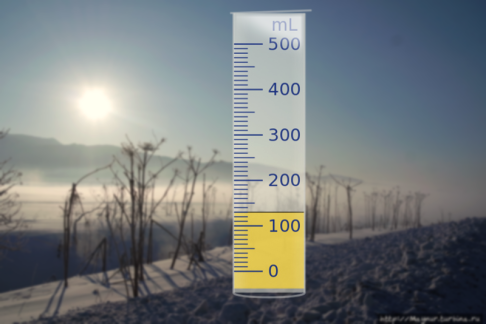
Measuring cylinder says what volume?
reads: 130 mL
